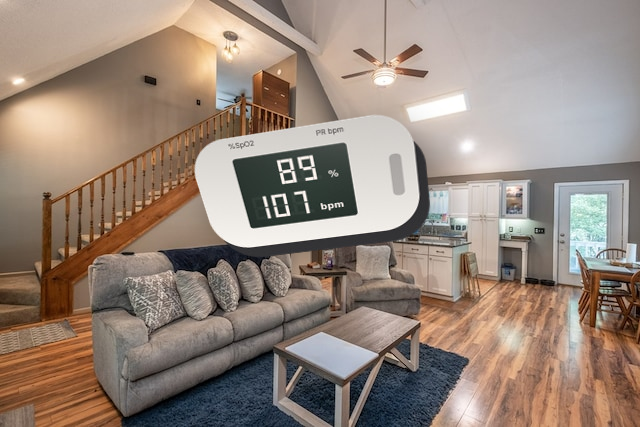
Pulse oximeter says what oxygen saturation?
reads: 89 %
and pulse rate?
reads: 107 bpm
